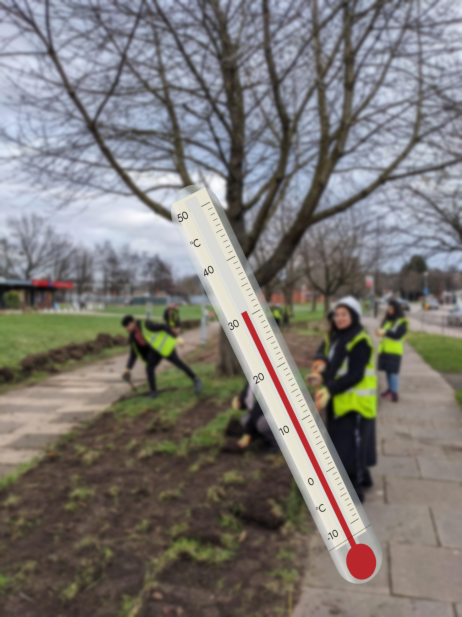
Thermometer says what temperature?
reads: 31 °C
